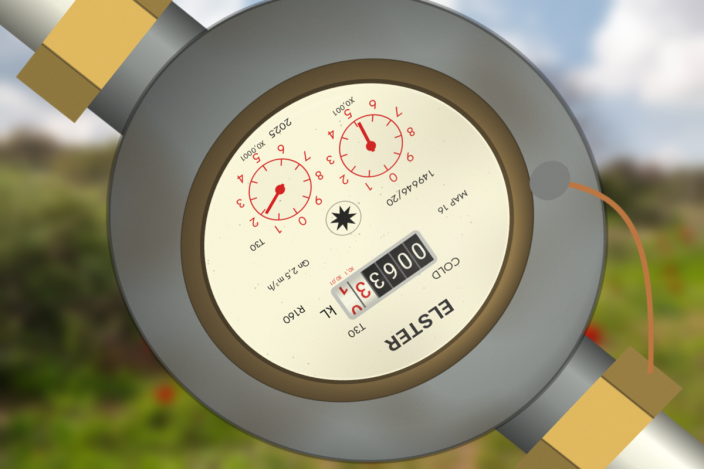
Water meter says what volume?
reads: 63.3051 kL
